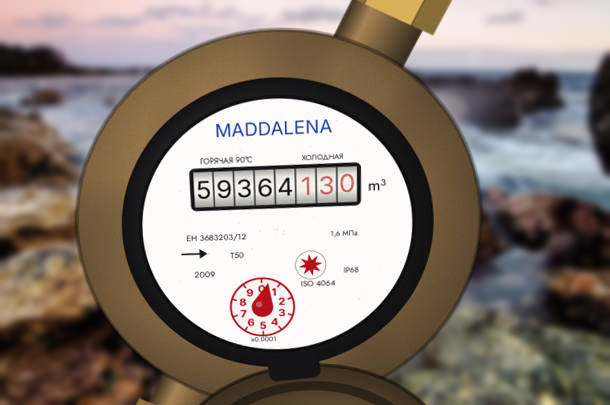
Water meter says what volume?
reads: 59364.1300 m³
